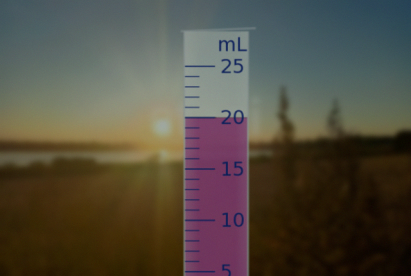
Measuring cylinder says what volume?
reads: 20 mL
